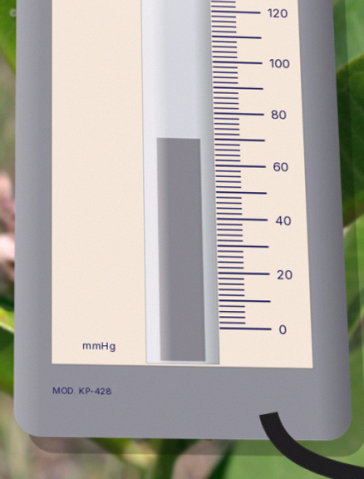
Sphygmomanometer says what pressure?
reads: 70 mmHg
